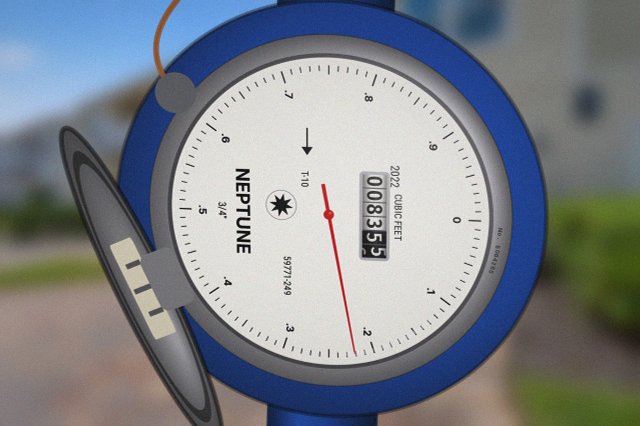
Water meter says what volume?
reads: 8355.22 ft³
